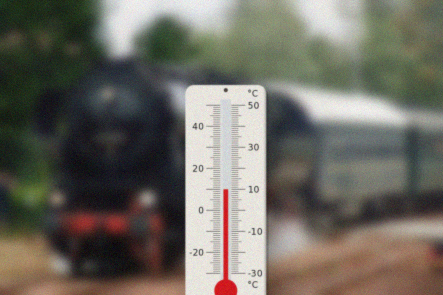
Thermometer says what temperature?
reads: 10 °C
